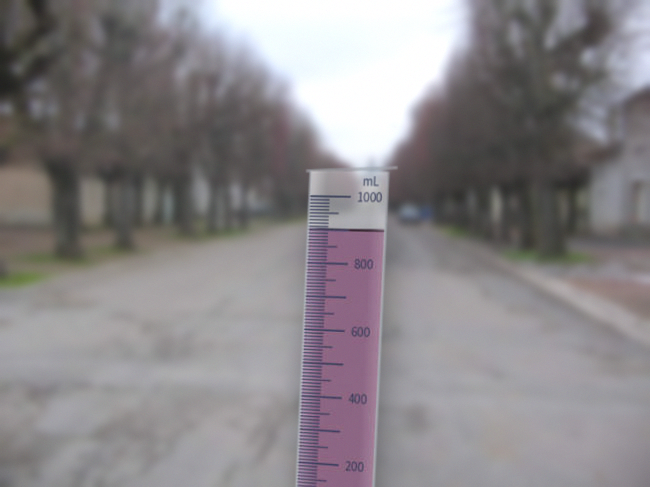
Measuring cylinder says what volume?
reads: 900 mL
